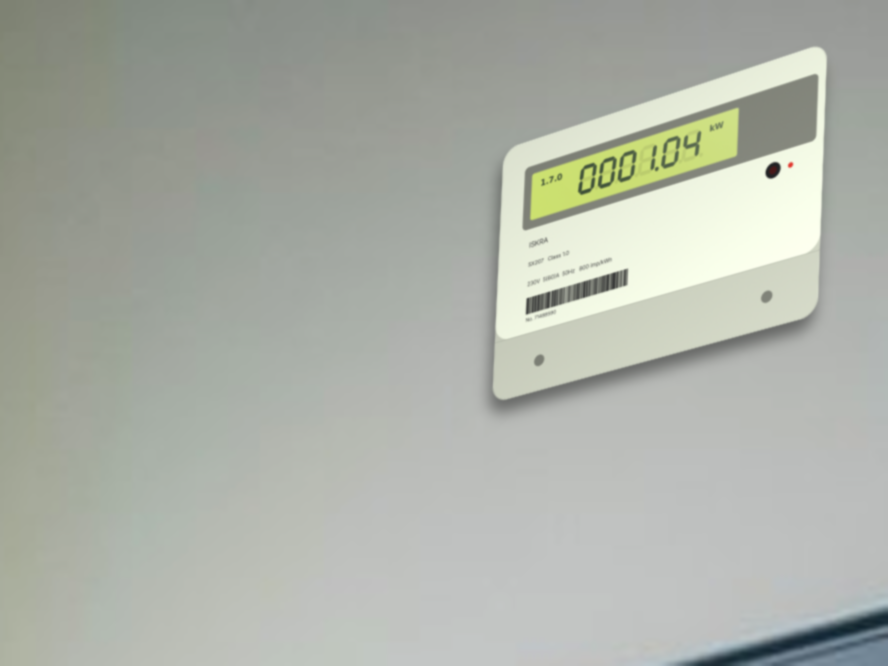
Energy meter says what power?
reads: 1.04 kW
